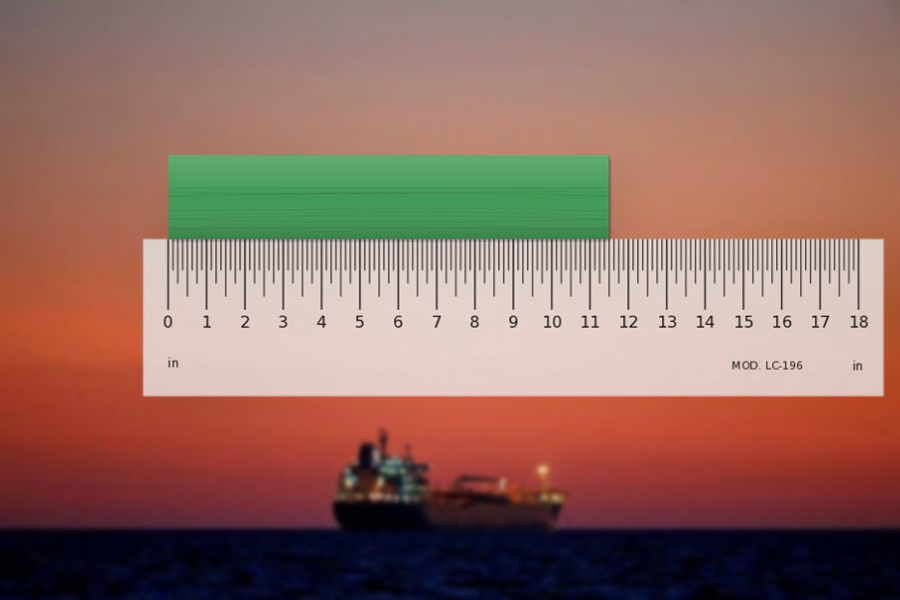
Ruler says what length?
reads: 11.5 in
